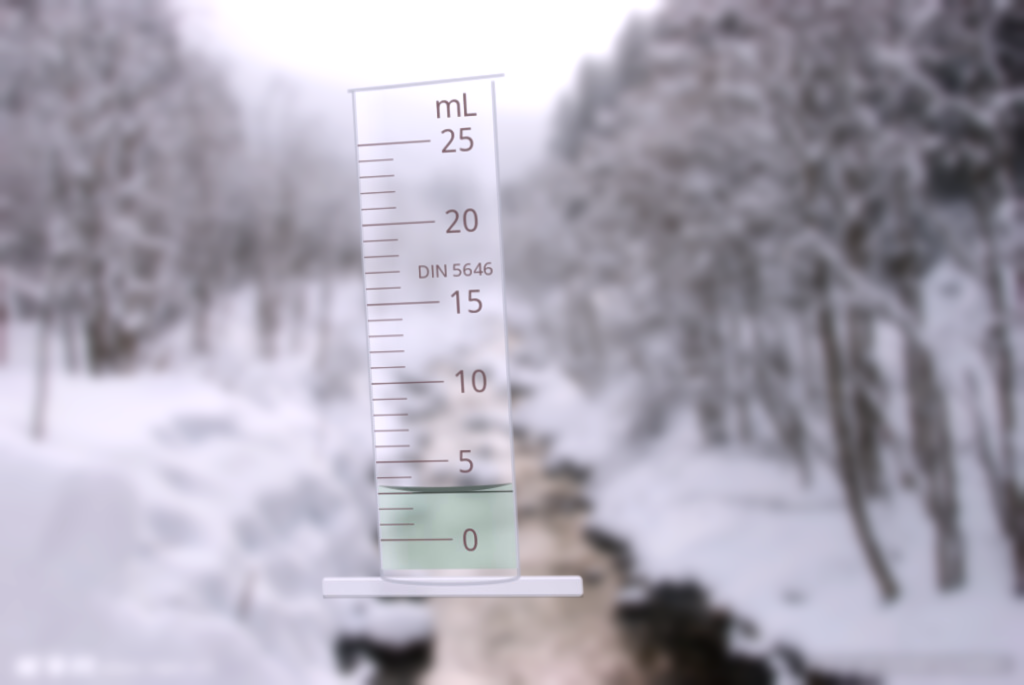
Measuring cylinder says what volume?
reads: 3 mL
